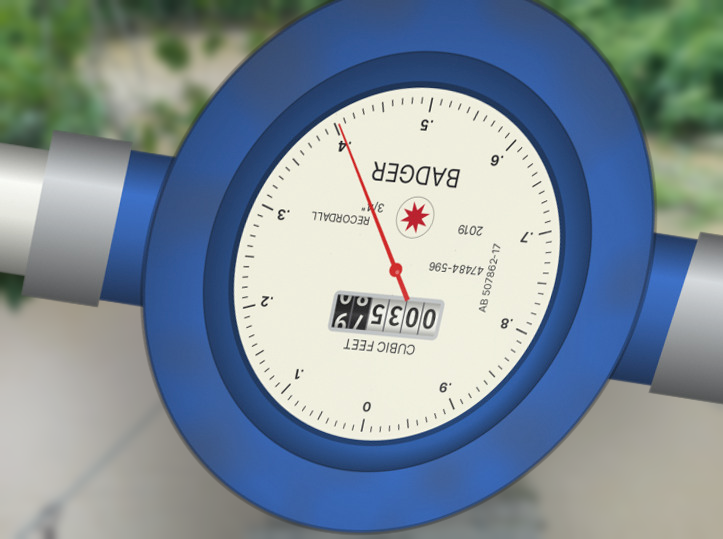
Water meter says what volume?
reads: 3579.40 ft³
